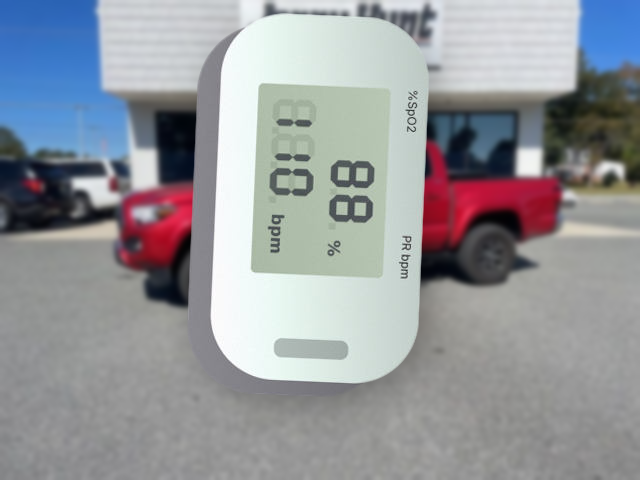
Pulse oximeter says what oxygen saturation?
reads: 88 %
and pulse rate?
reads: 110 bpm
